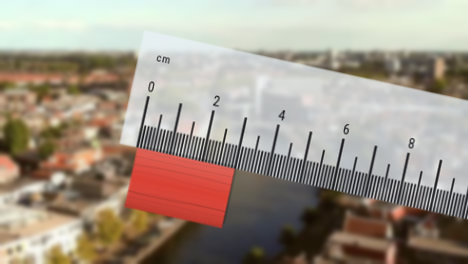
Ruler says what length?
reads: 3 cm
